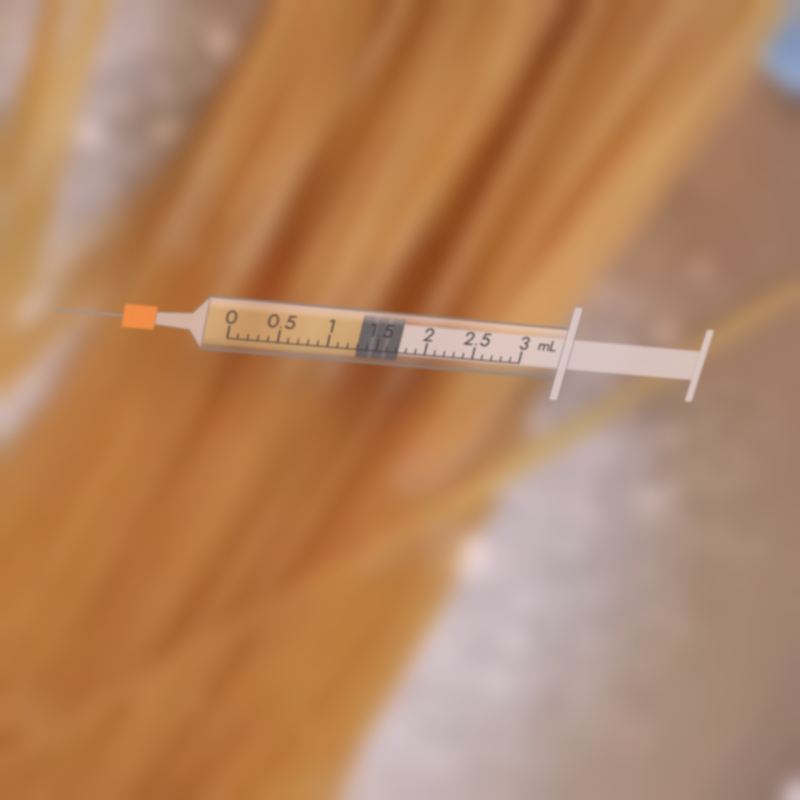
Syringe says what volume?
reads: 1.3 mL
